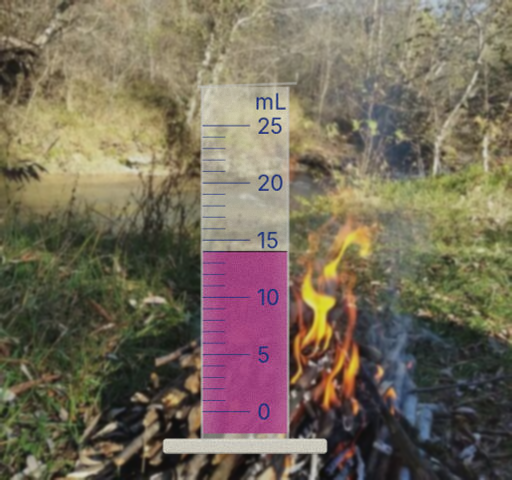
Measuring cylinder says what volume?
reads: 14 mL
